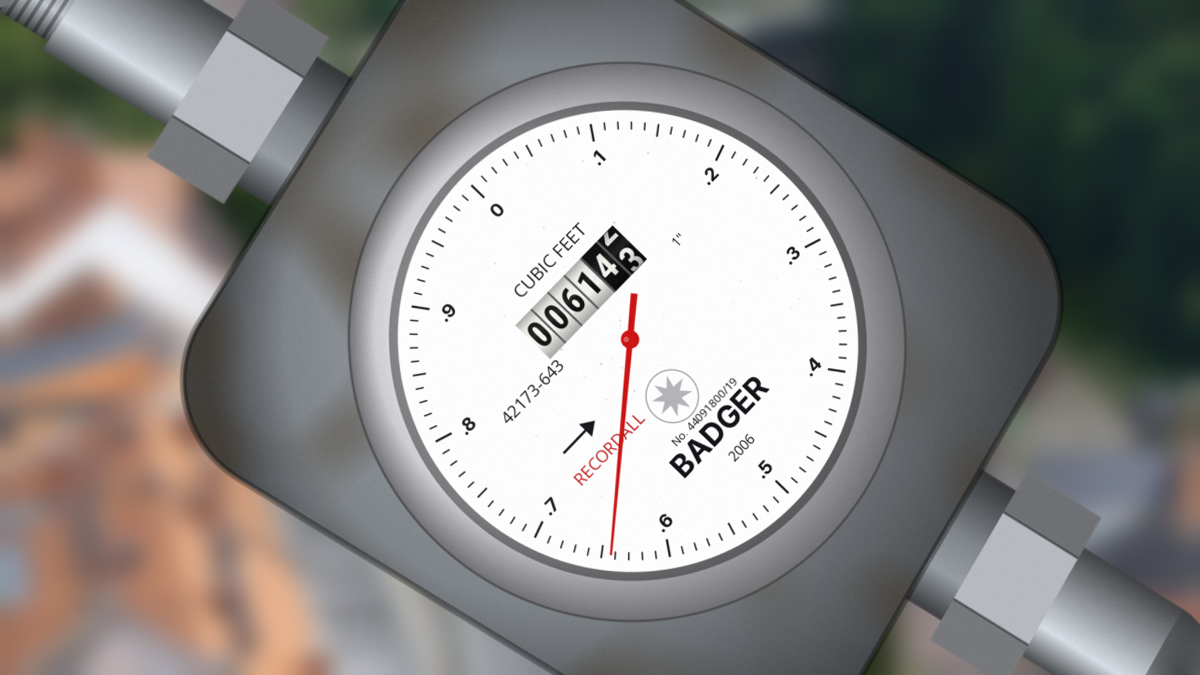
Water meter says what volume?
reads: 6142.64 ft³
